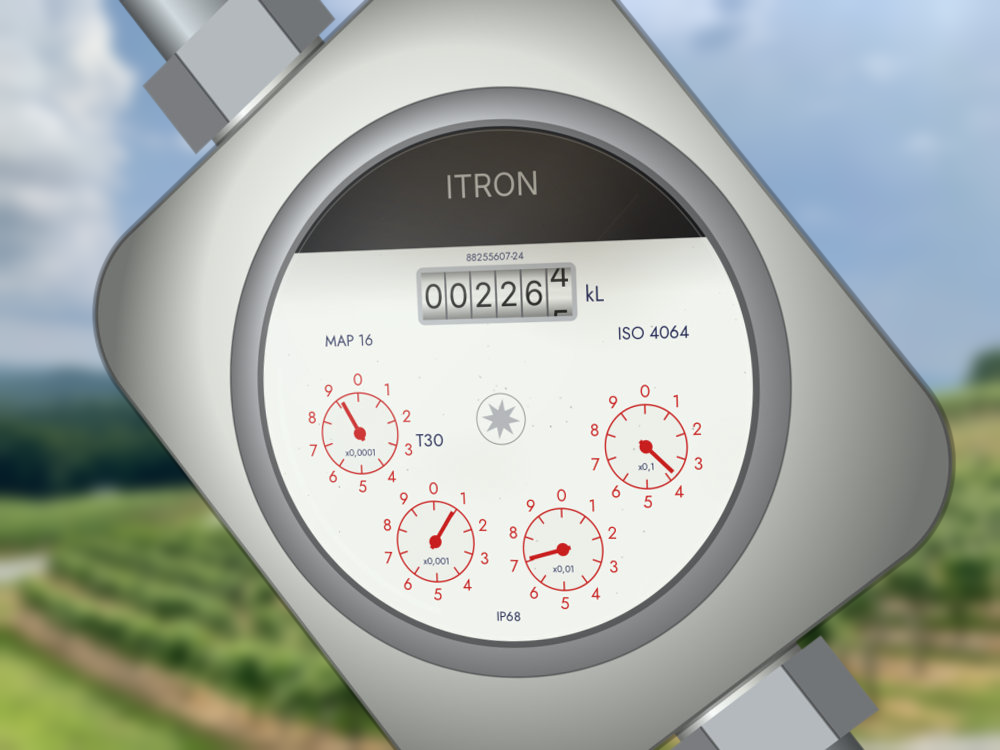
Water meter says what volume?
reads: 2264.3709 kL
